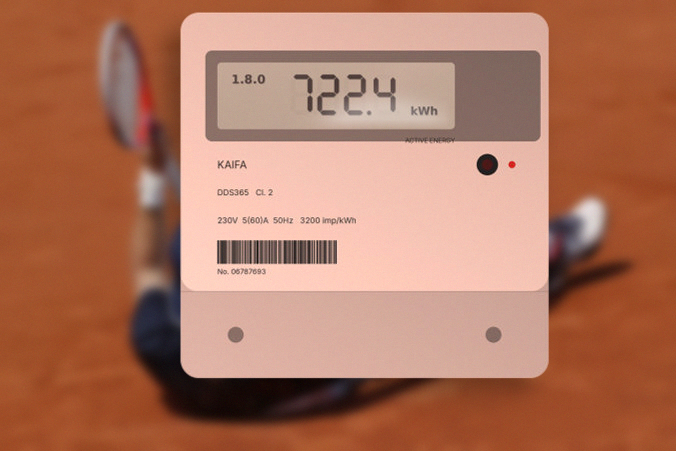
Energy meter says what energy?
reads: 722.4 kWh
